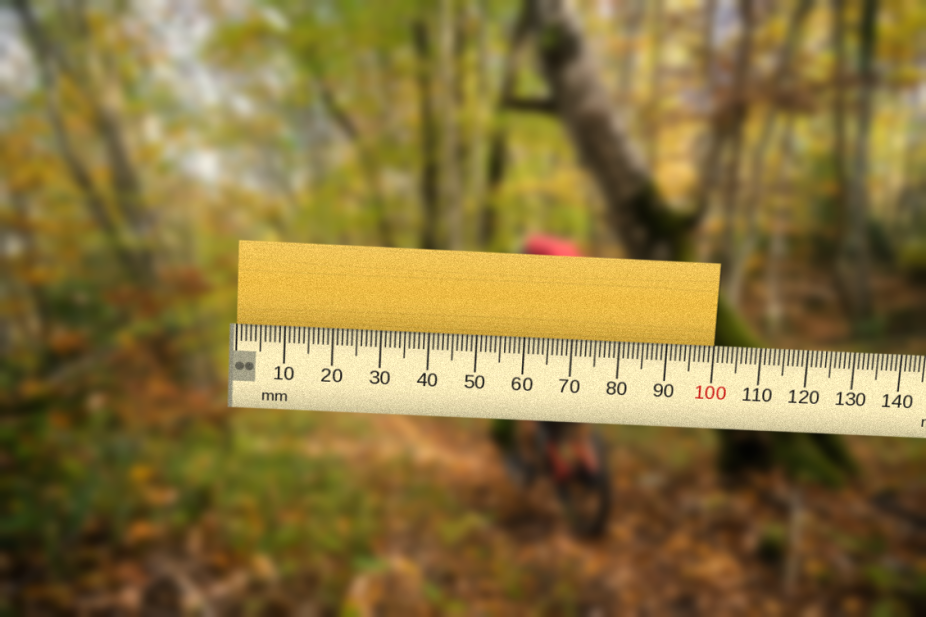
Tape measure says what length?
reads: 100 mm
